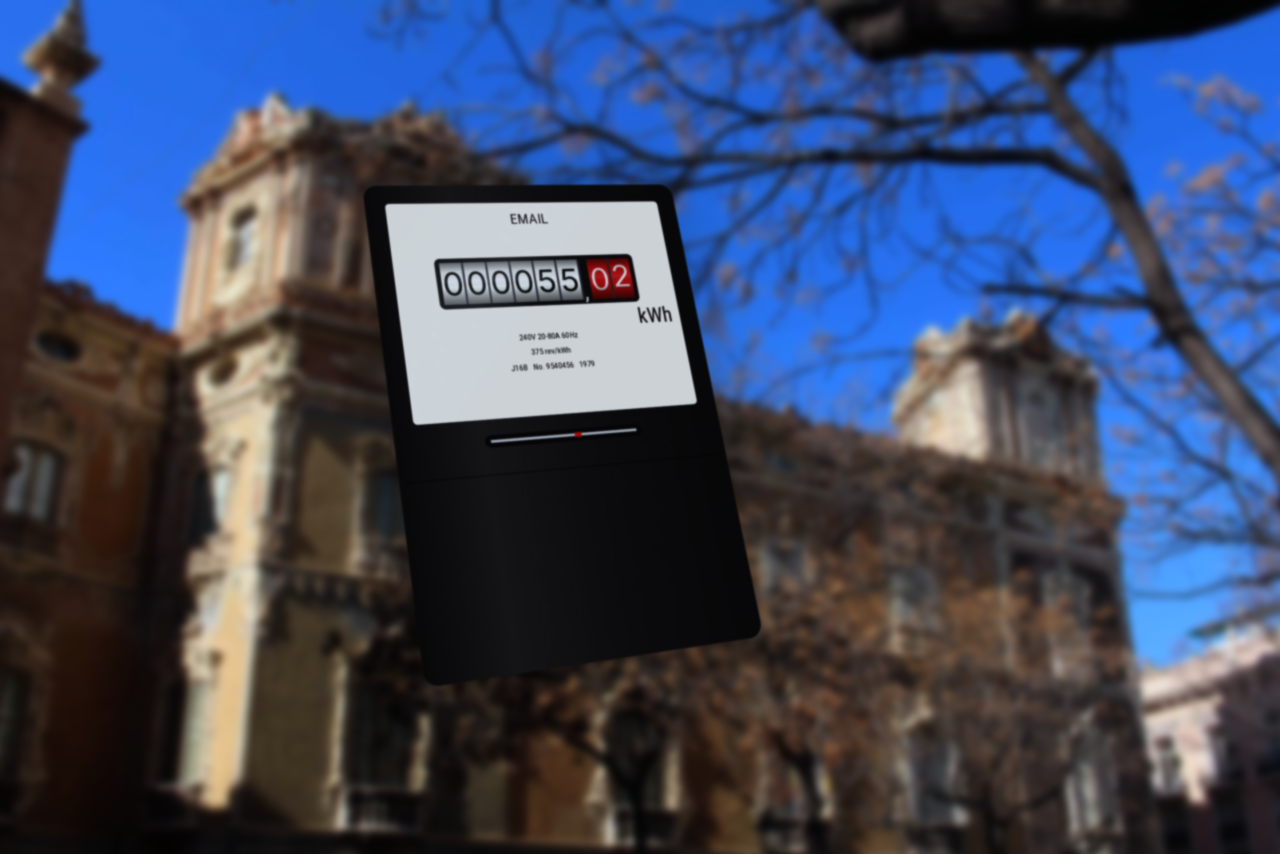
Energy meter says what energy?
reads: 55.02 kWh
